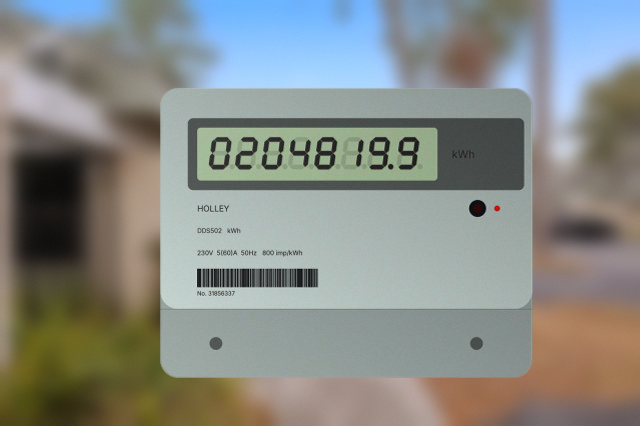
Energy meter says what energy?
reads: 204819.9 kWh
